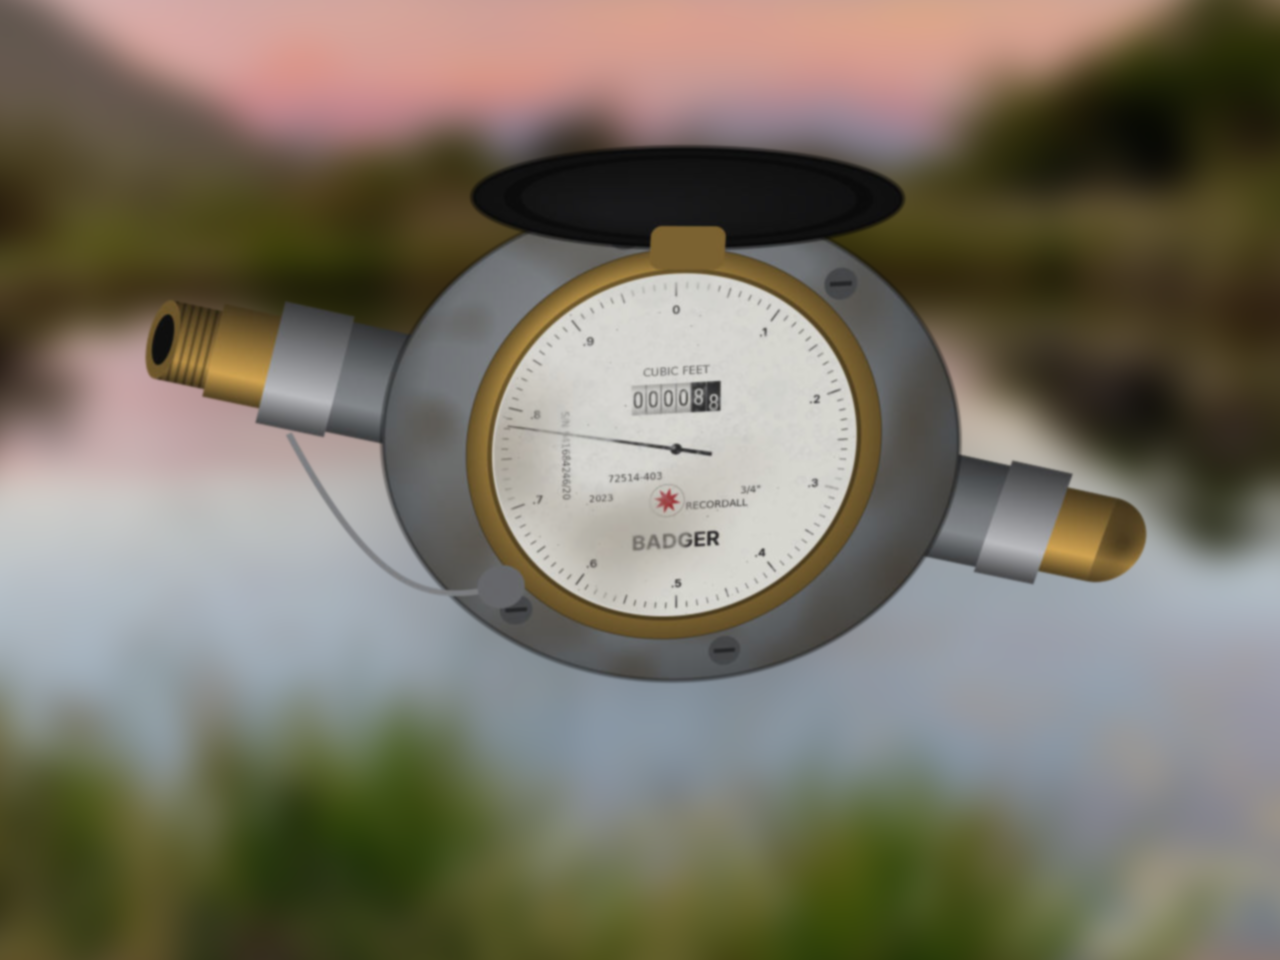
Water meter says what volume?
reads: 87.78 ft³
